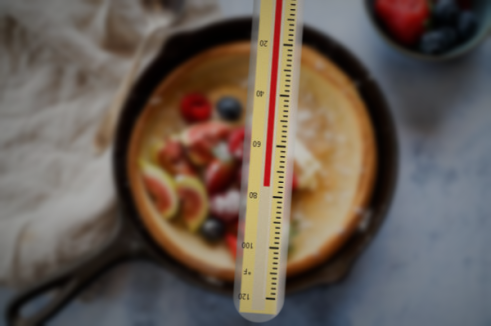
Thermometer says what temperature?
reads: 76 °F
